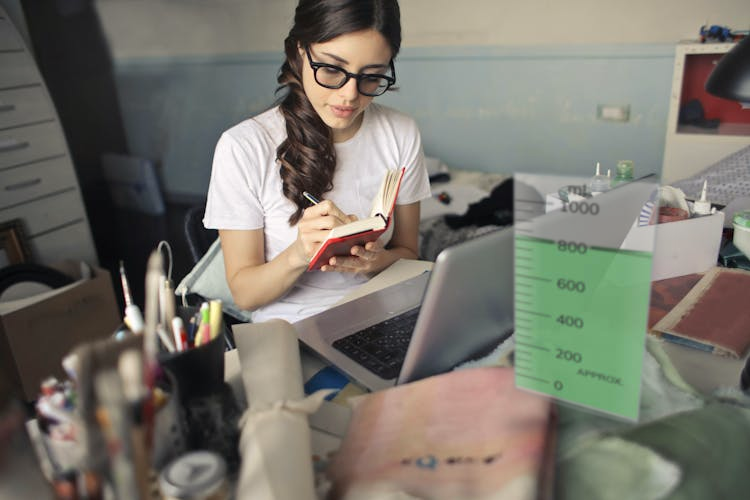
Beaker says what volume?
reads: 800 mL
